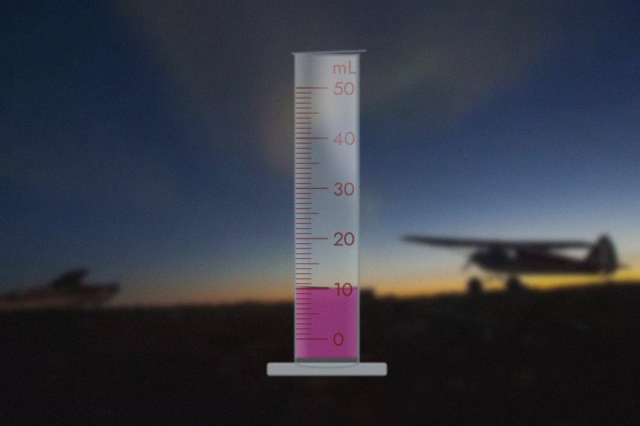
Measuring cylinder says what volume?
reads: 10 mL
